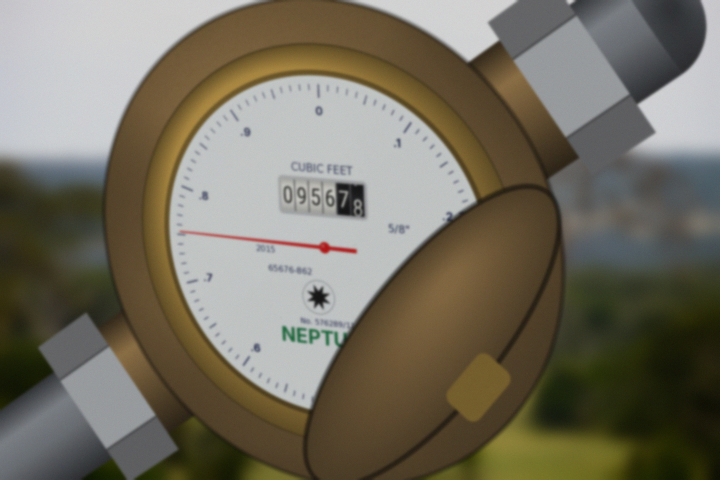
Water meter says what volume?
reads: 95677.75 ft³
